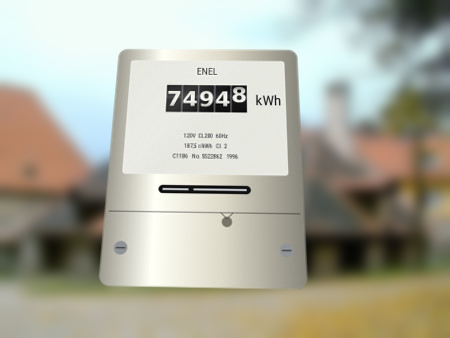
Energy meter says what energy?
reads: 74948 kWh
